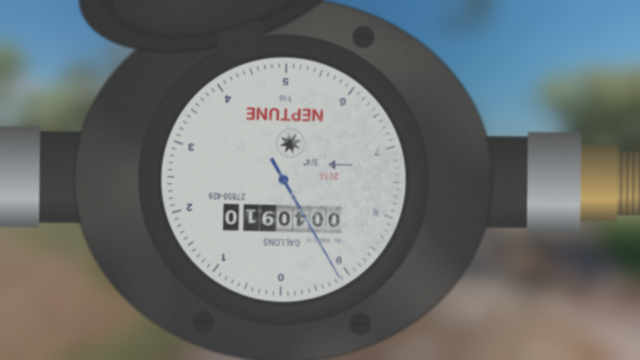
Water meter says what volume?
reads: 40909.1 gal
